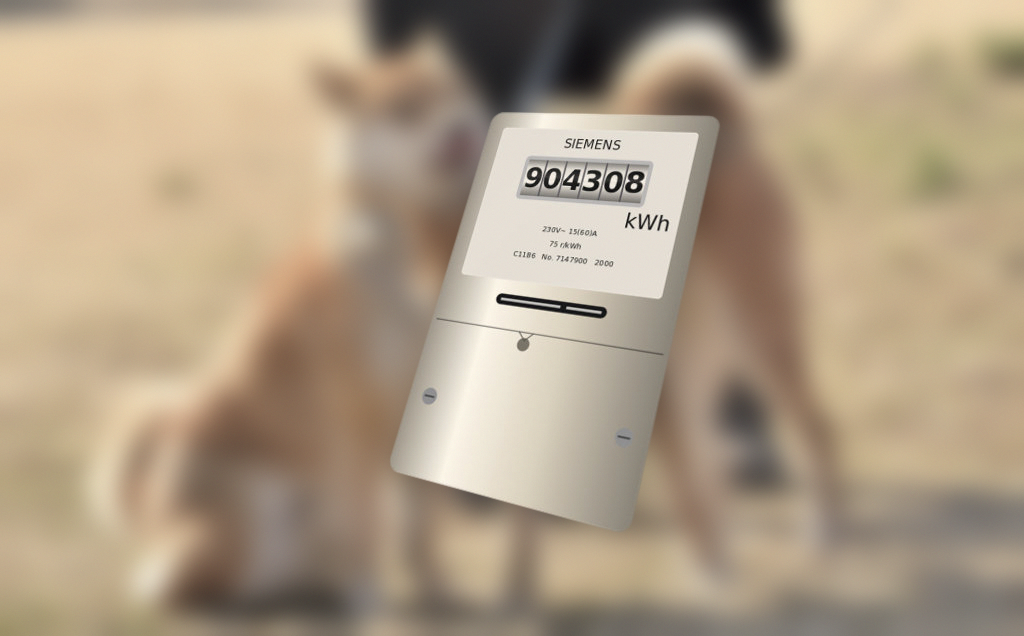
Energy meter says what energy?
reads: 904308 kWh
